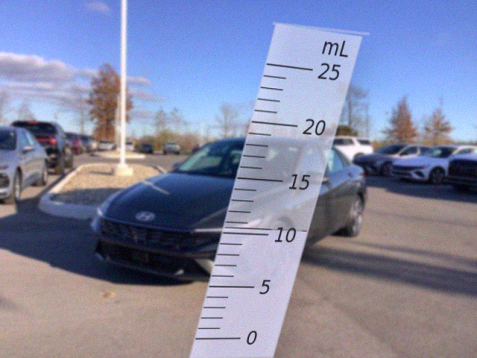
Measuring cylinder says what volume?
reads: 10.5 mL
